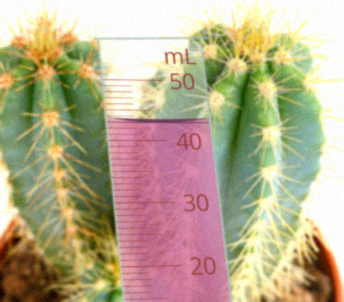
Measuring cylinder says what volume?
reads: 43 mL
